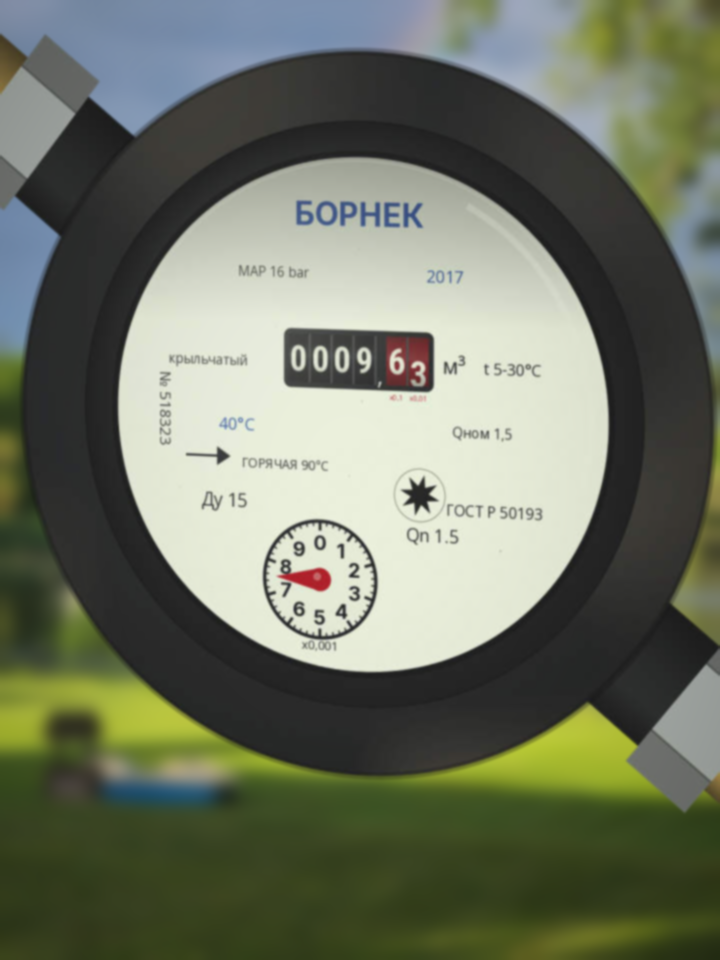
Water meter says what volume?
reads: 9.627 m³
